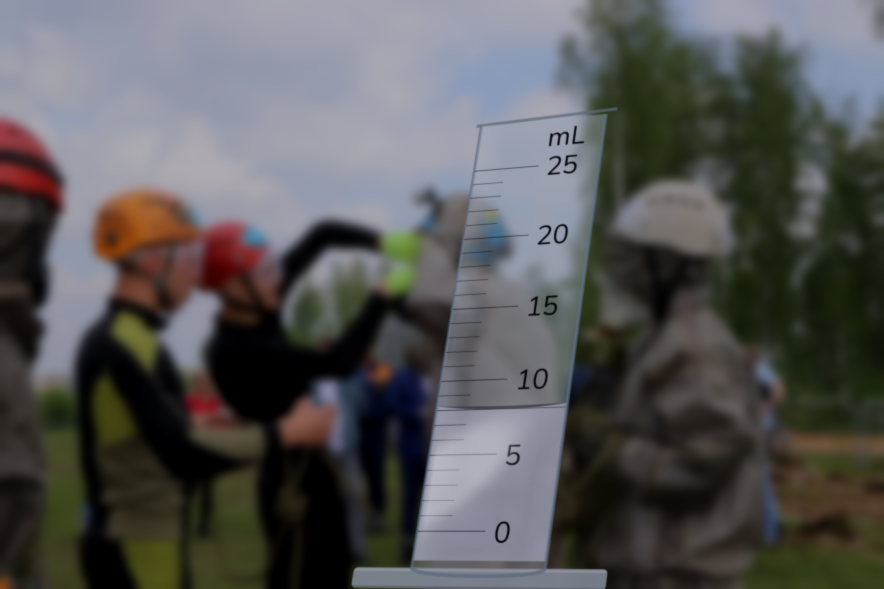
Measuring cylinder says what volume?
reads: 8 mL
